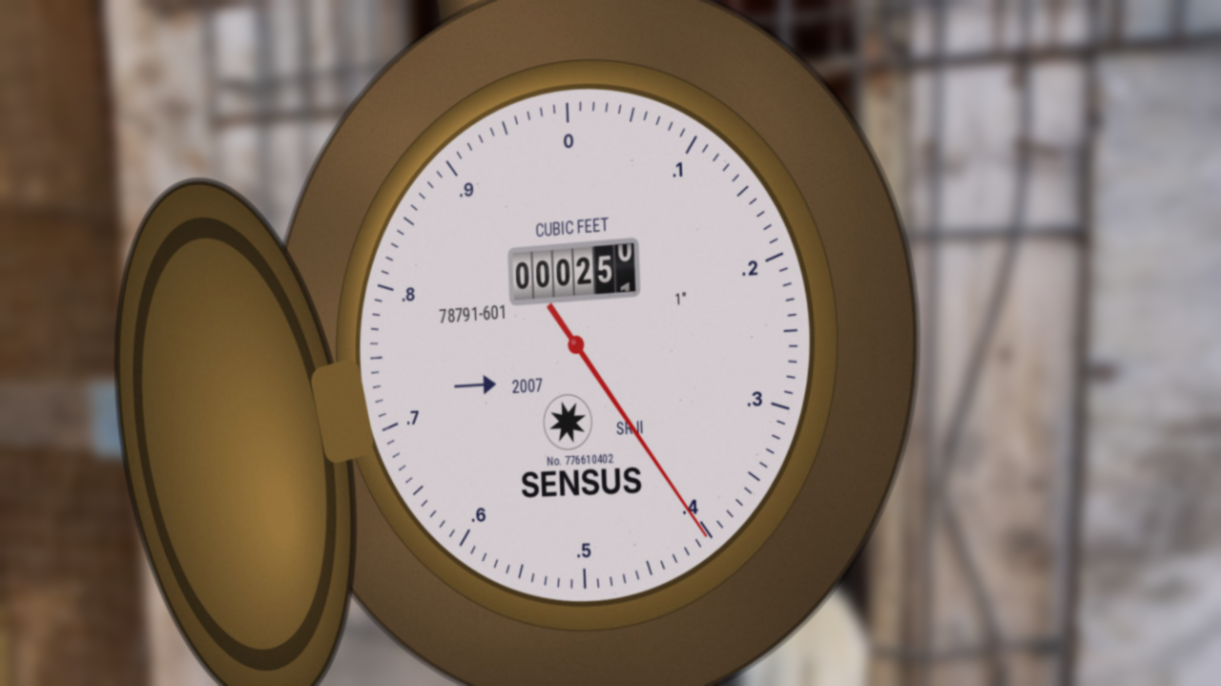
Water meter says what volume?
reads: 250.40 ft³
